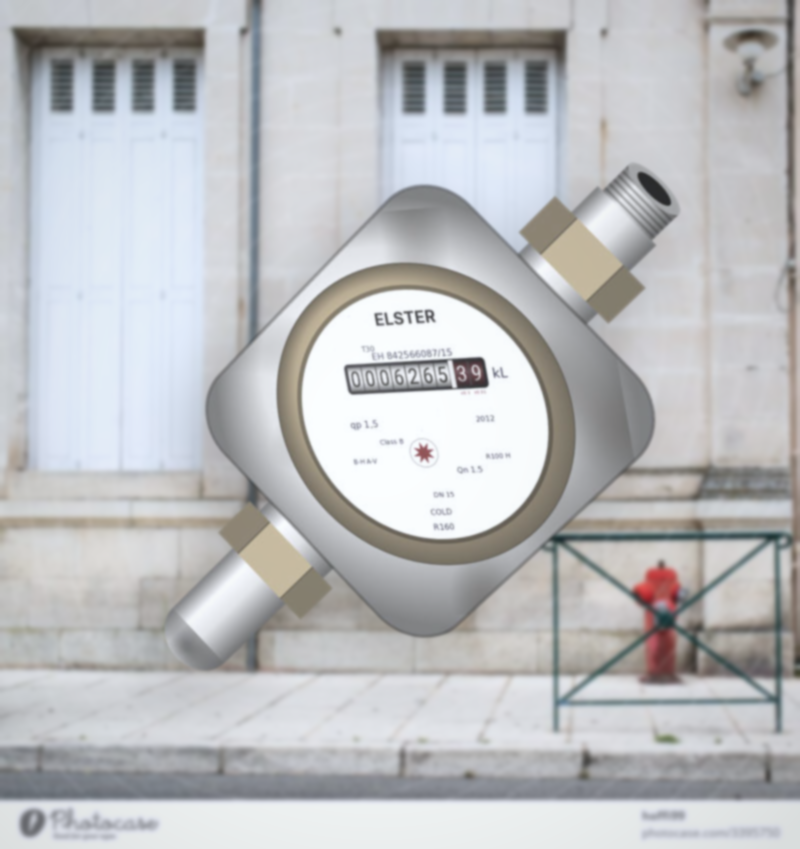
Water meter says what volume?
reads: 6265.39 kL
